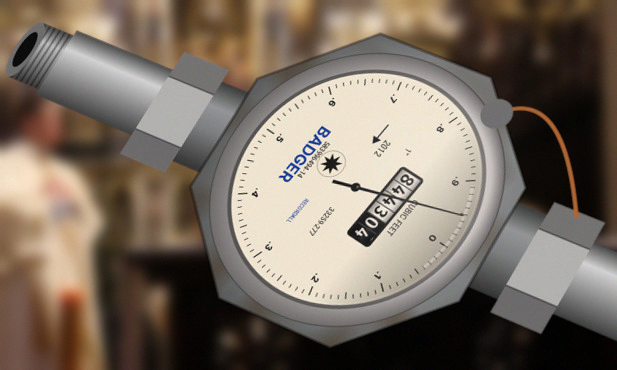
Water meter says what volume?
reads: 844303.95 ft³
